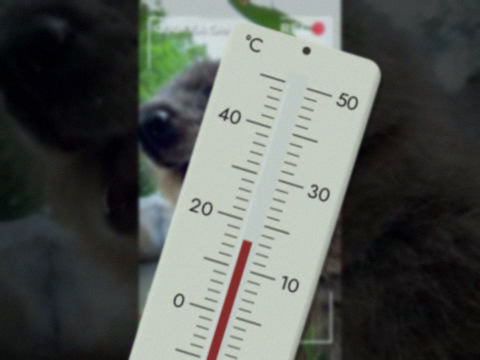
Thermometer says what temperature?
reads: 16 °C
